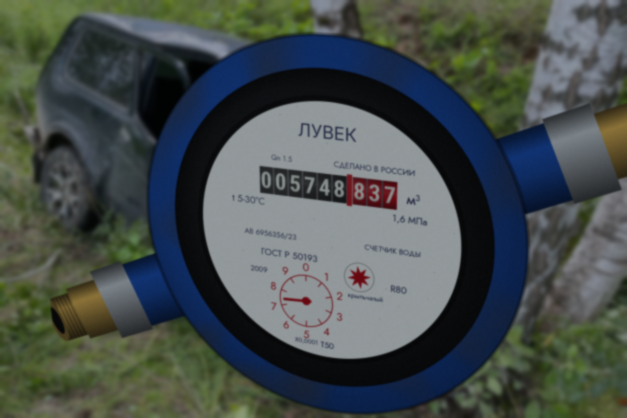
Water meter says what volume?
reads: 5748.8377 m³
